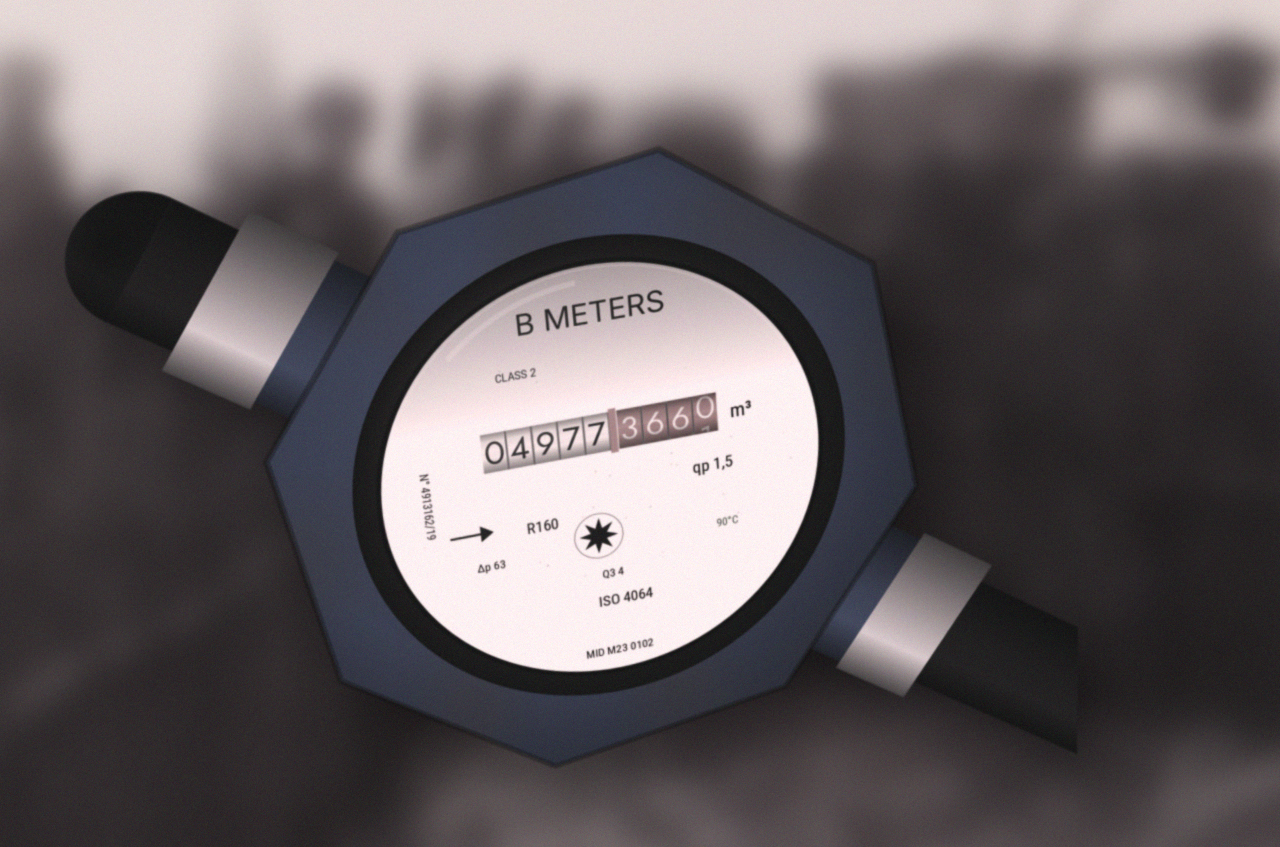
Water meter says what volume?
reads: 4977.3660 m³
